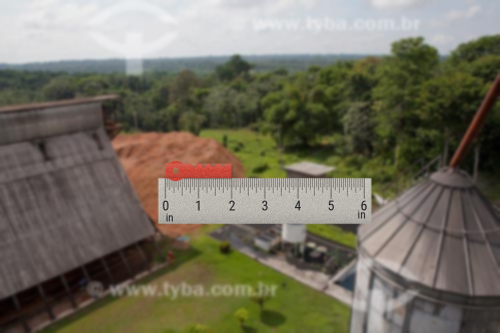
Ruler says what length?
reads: 2 in
